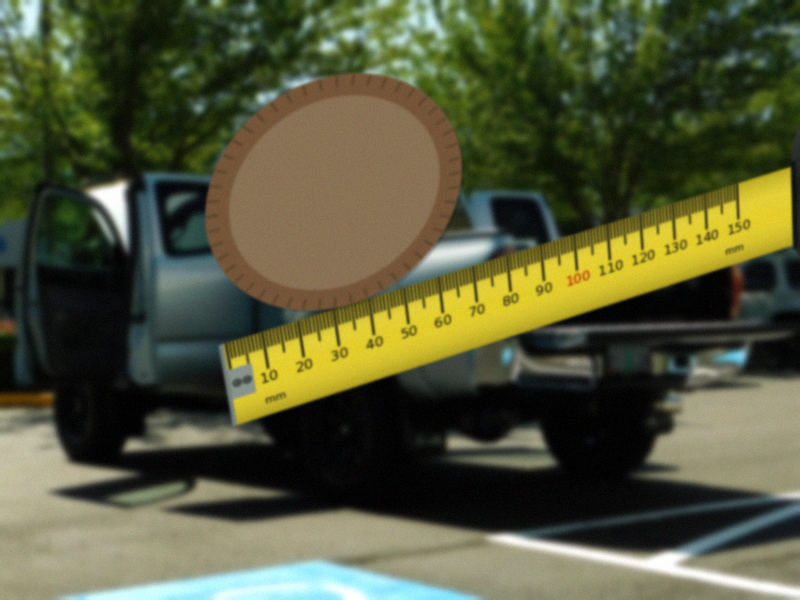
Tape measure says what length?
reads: 70 mm
